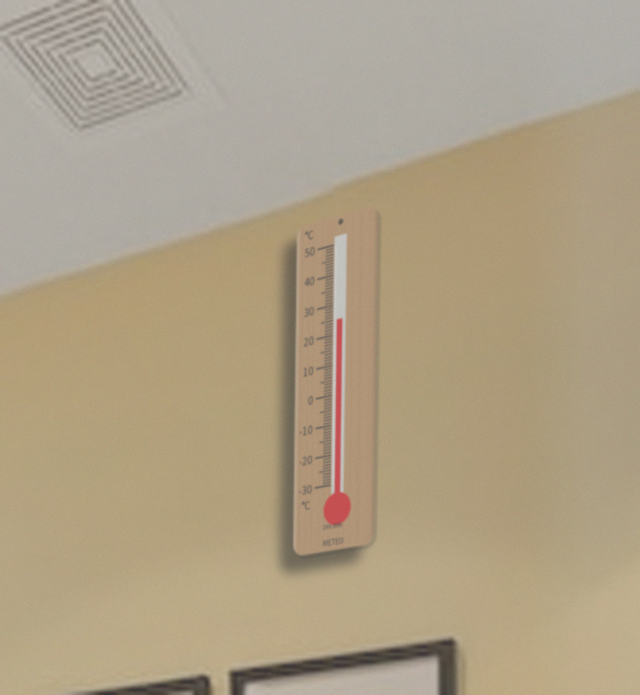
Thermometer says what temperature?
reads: 25 °C
